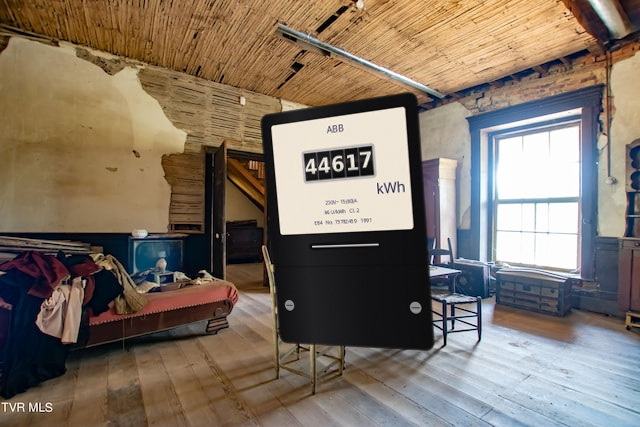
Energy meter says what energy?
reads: 44617 kWh
